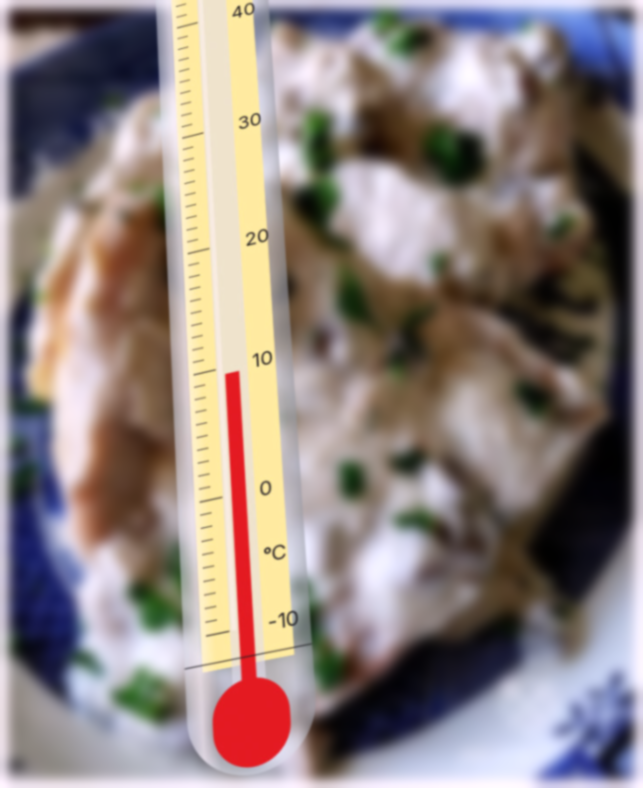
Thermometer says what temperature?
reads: 9.5 °C
